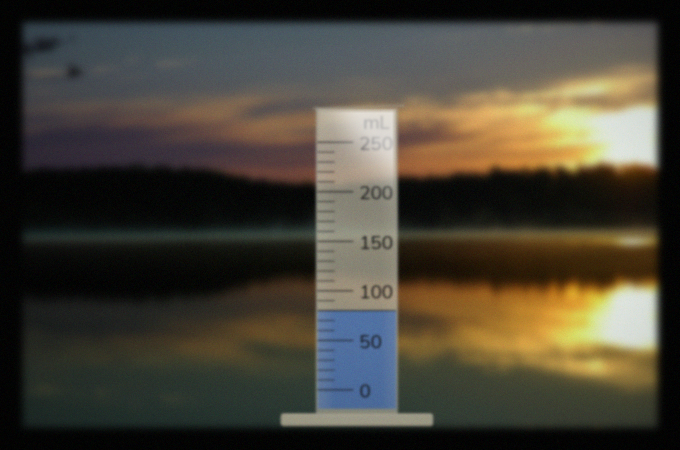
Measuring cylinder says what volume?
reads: 80 mL
